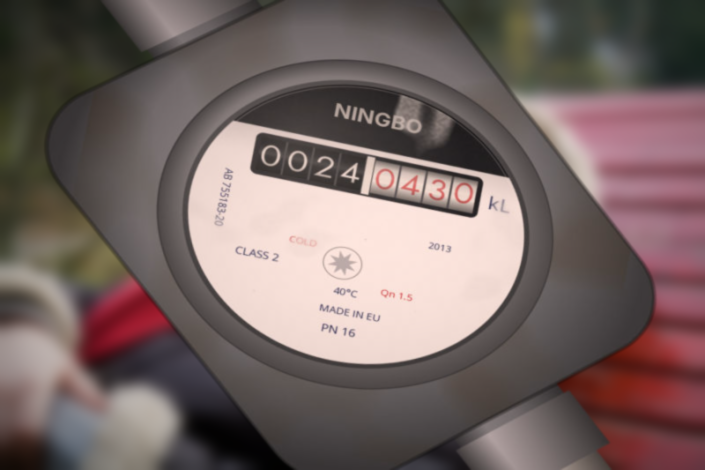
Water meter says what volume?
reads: 24.0430 kL
